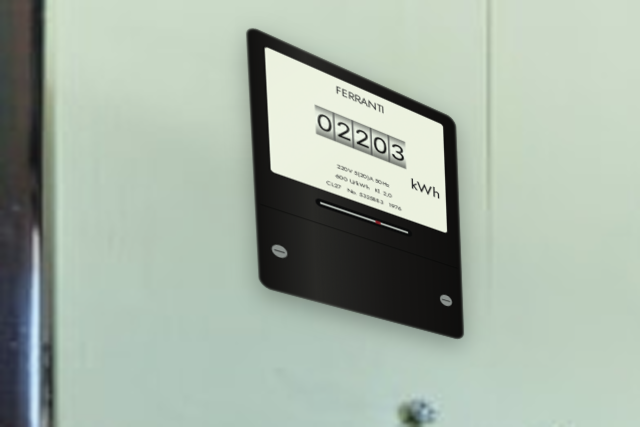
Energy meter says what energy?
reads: 2203 kWh
